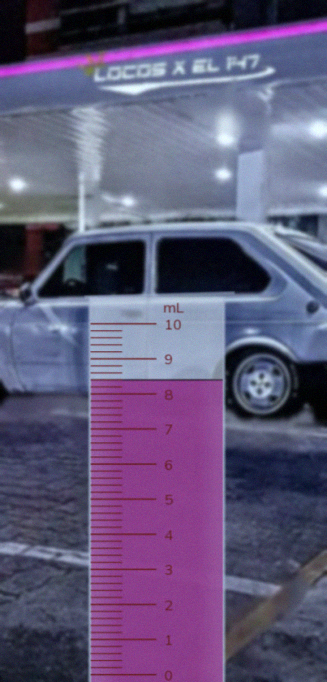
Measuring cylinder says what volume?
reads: 8.4 mL
